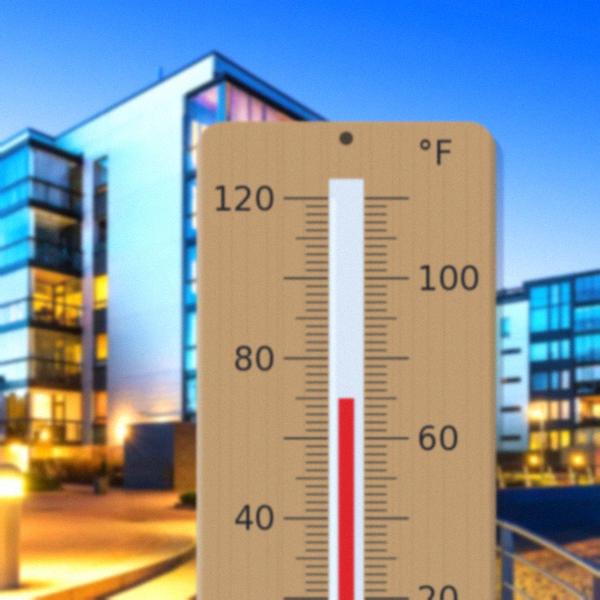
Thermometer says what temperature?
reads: 70 °F
